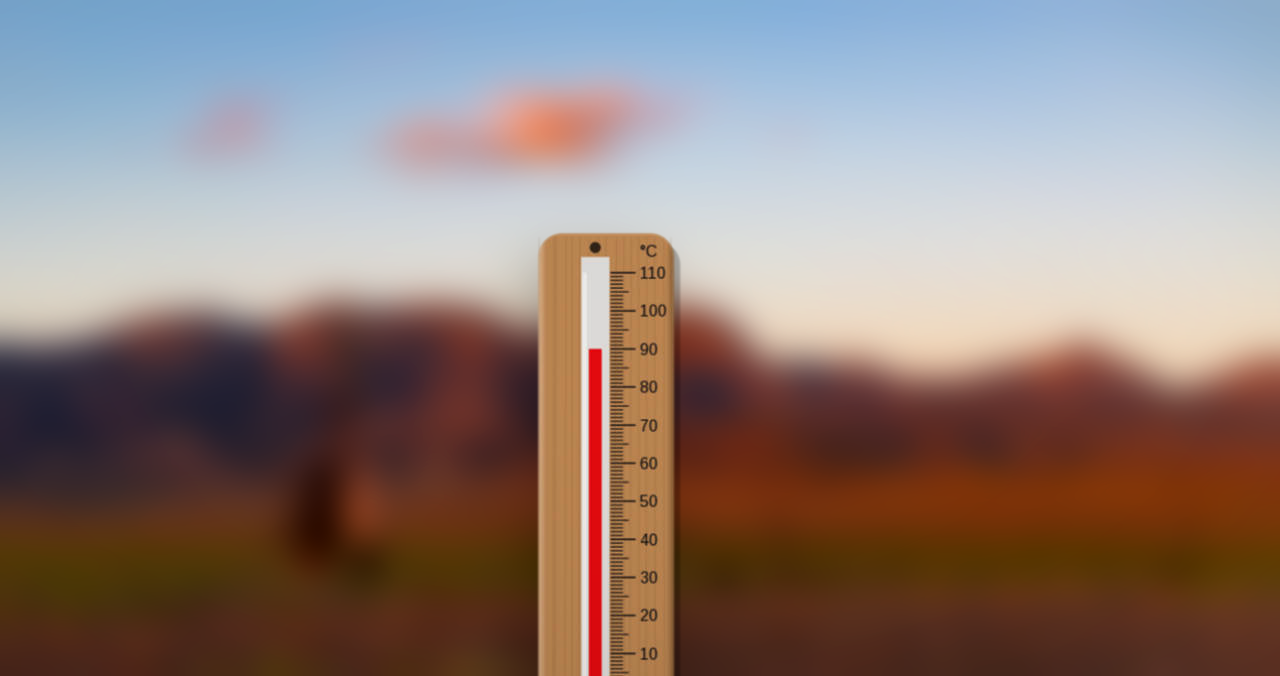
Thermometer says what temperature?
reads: 90 °C
